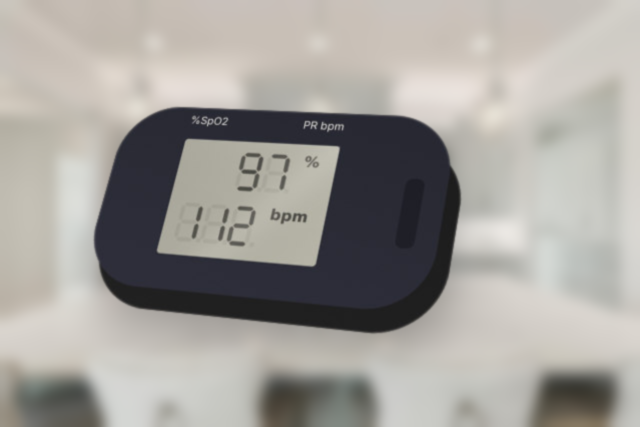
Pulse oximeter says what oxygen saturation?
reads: 97 %
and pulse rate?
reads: 112 bpm
